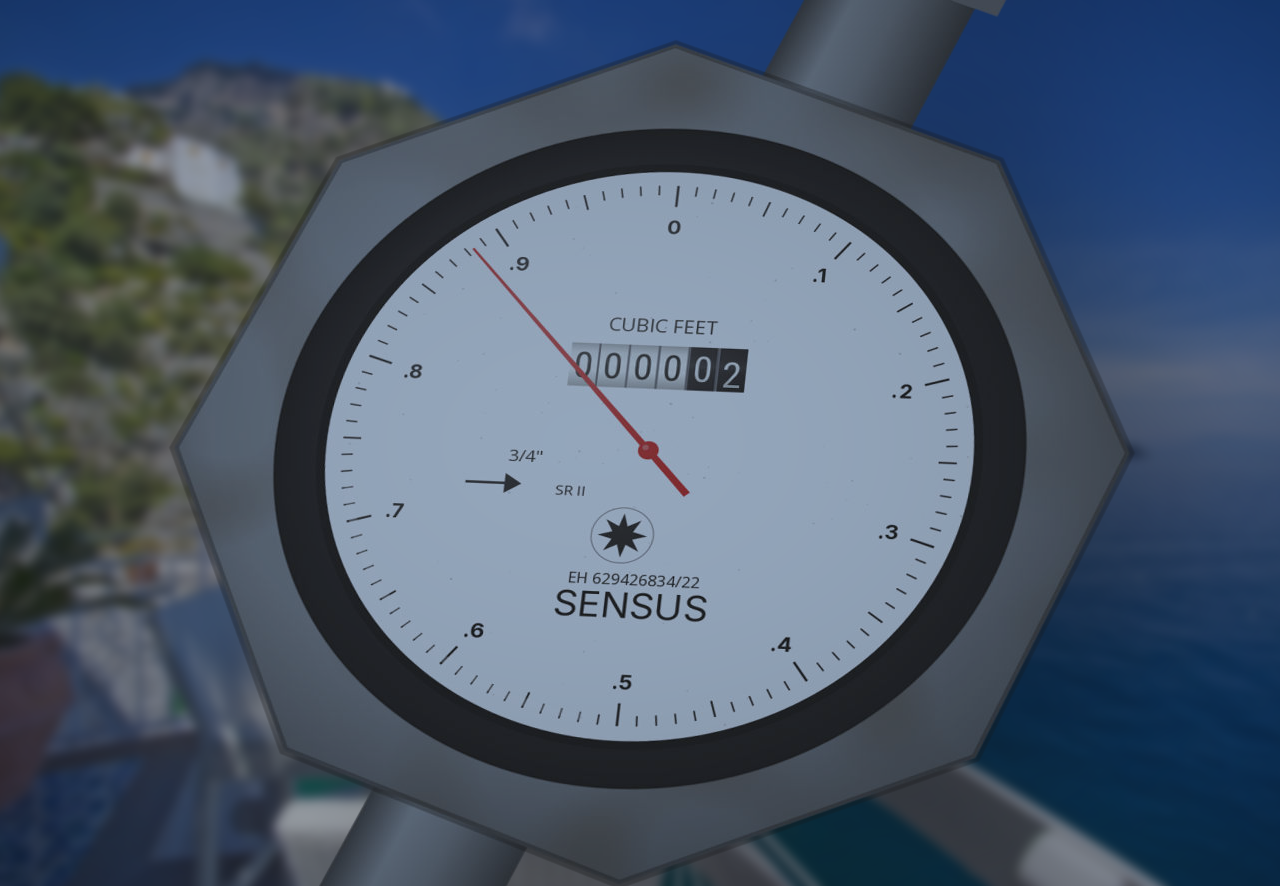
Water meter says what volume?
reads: 1.88 ft³
